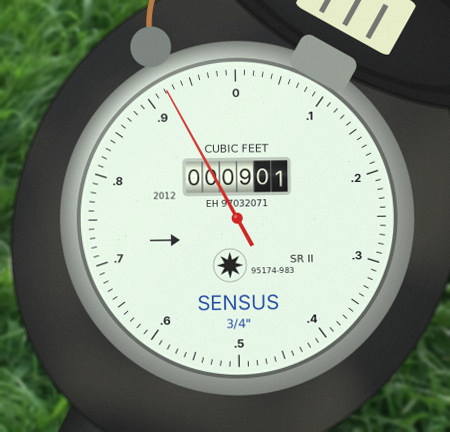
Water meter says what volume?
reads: 900.92 ft³
